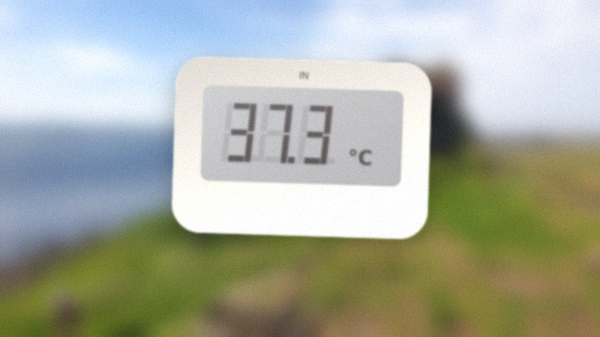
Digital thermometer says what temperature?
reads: 37.3 °C
